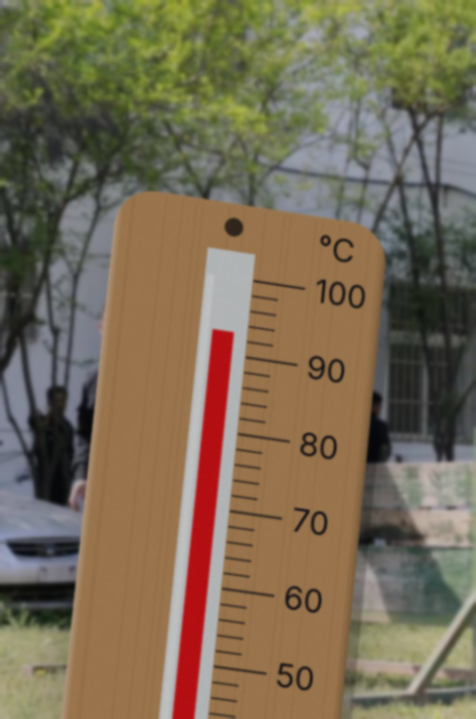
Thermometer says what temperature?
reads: 93 °C
